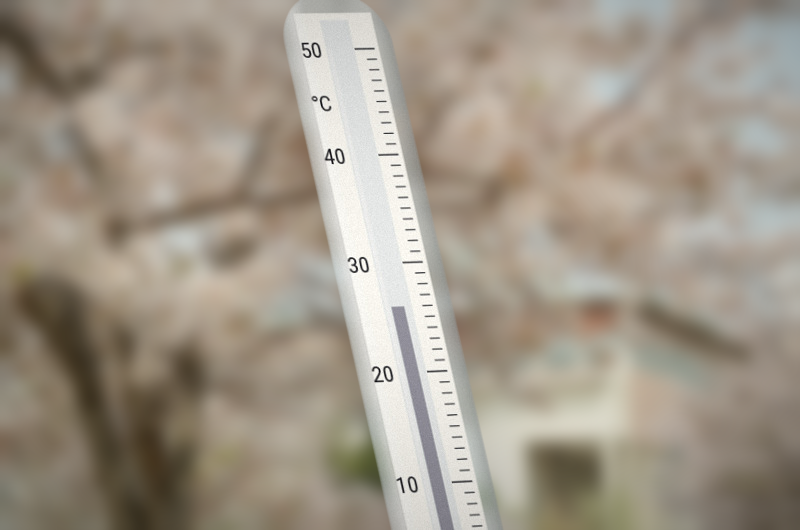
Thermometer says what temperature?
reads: 26 °C
